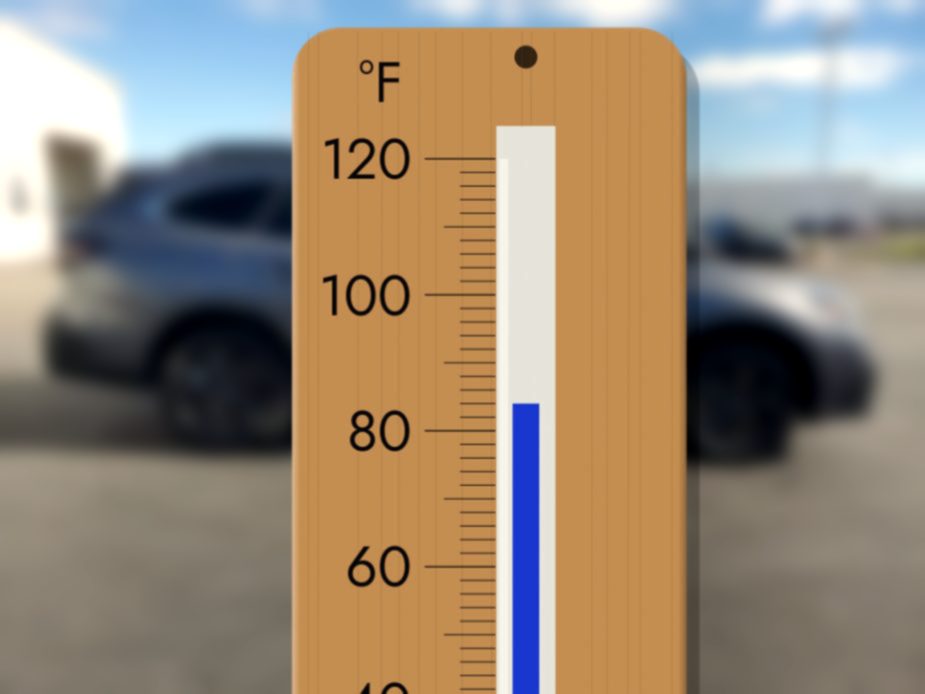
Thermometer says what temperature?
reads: 84 °F
